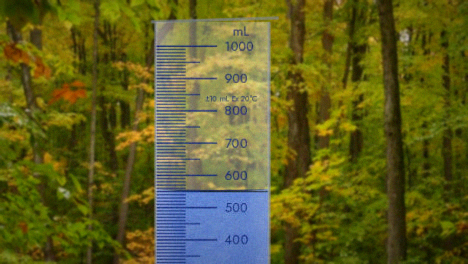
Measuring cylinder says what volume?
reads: 550 mL
